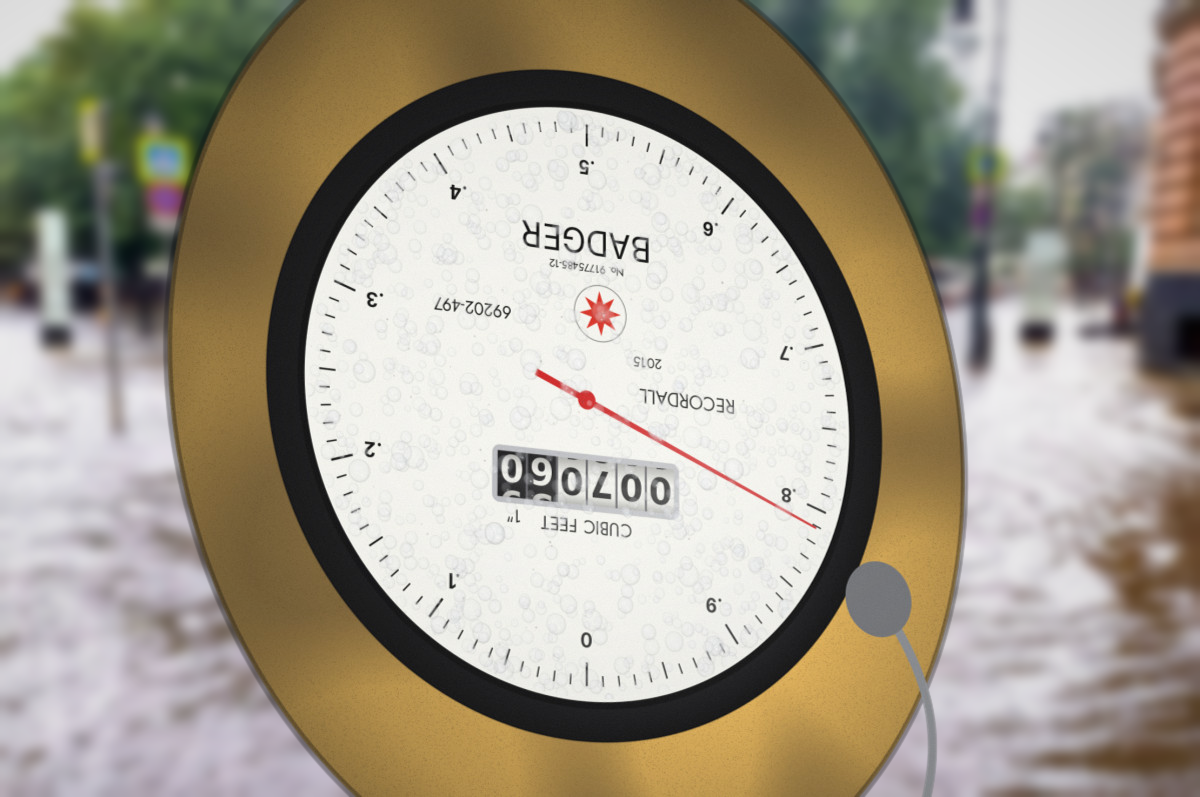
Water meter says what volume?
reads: 7059.81 ft³
